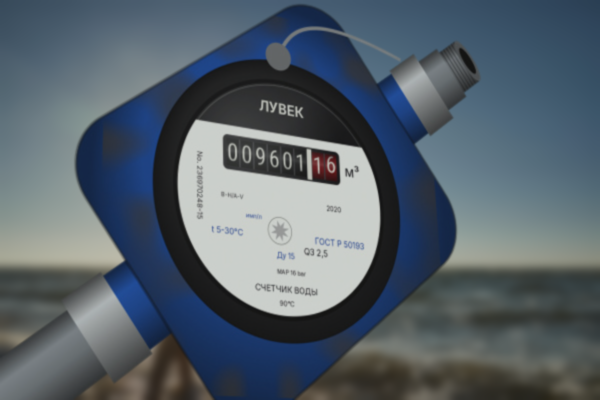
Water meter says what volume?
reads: 9601.16 m³
